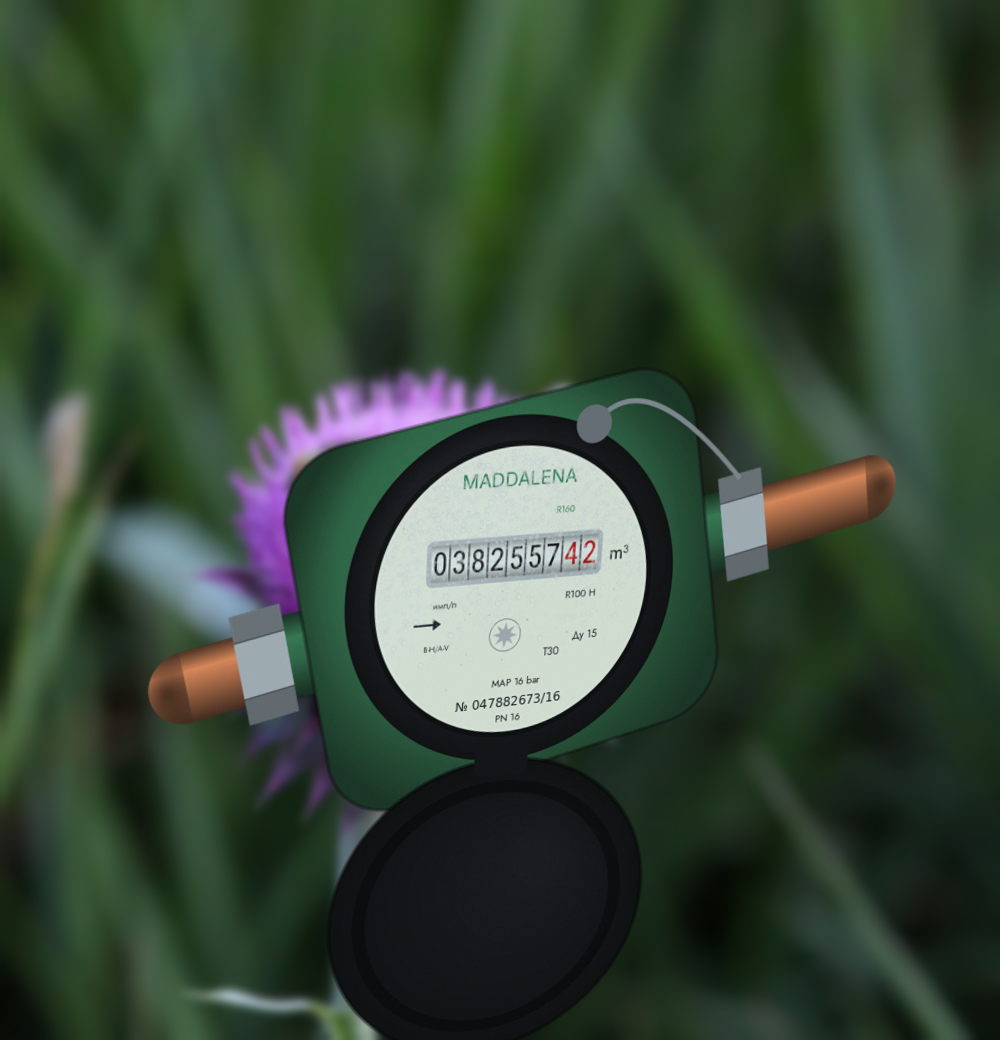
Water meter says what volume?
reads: 382557.42 m³
